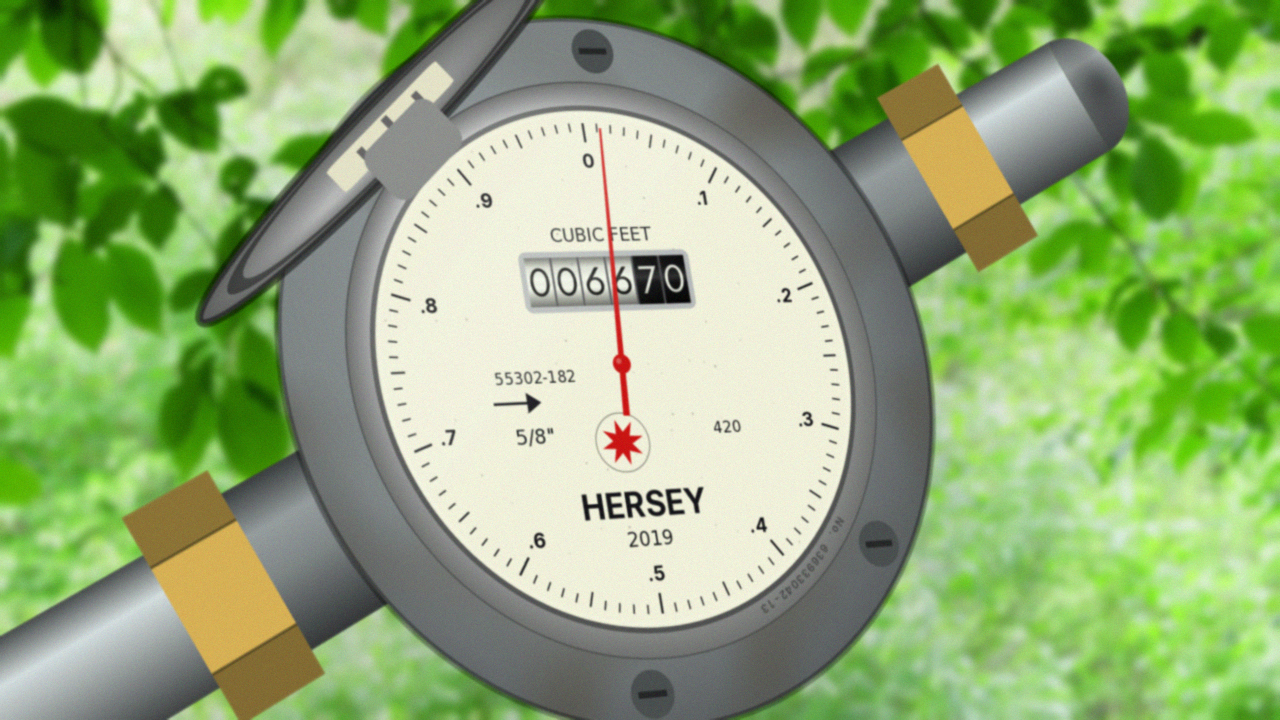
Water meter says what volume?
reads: 6670.01 ft³
